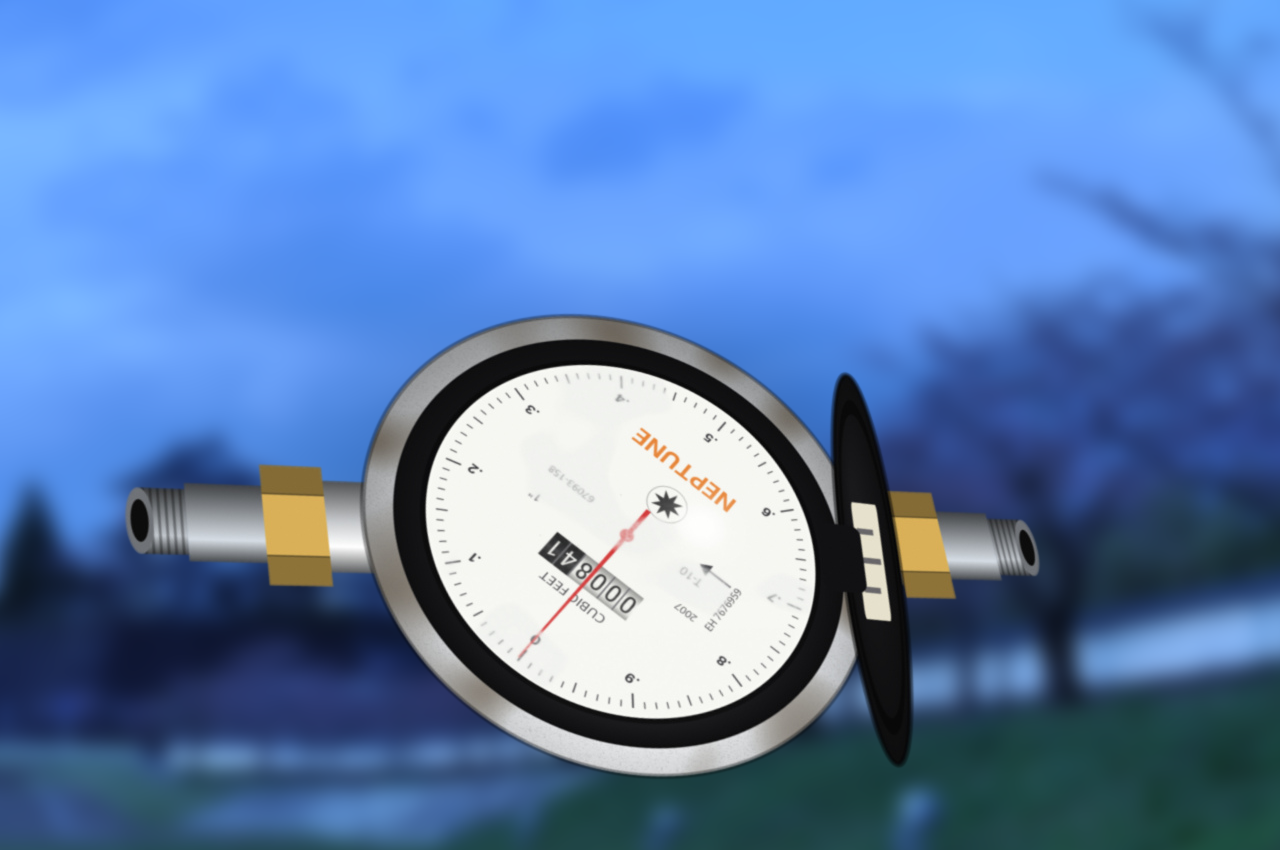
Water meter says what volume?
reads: 841.00 ft³
